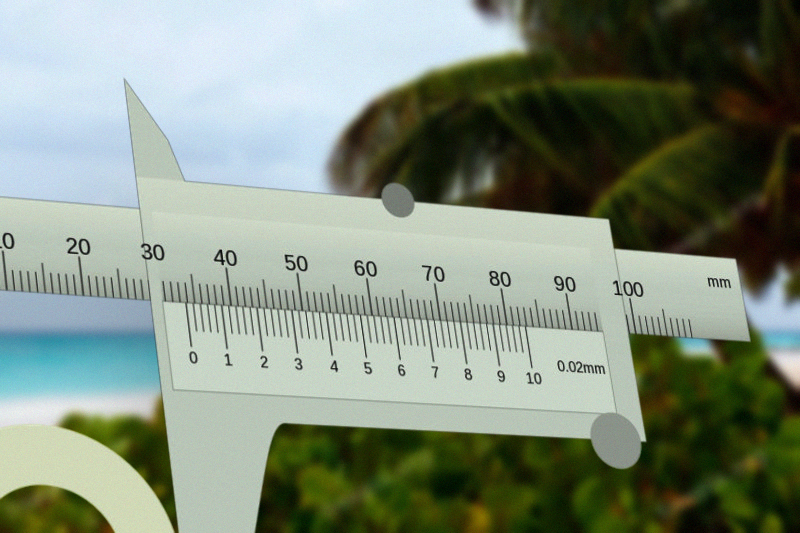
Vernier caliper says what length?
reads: 33.8 mm
